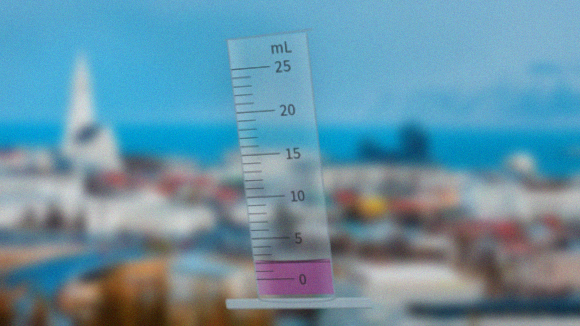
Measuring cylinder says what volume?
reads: 2 mL
